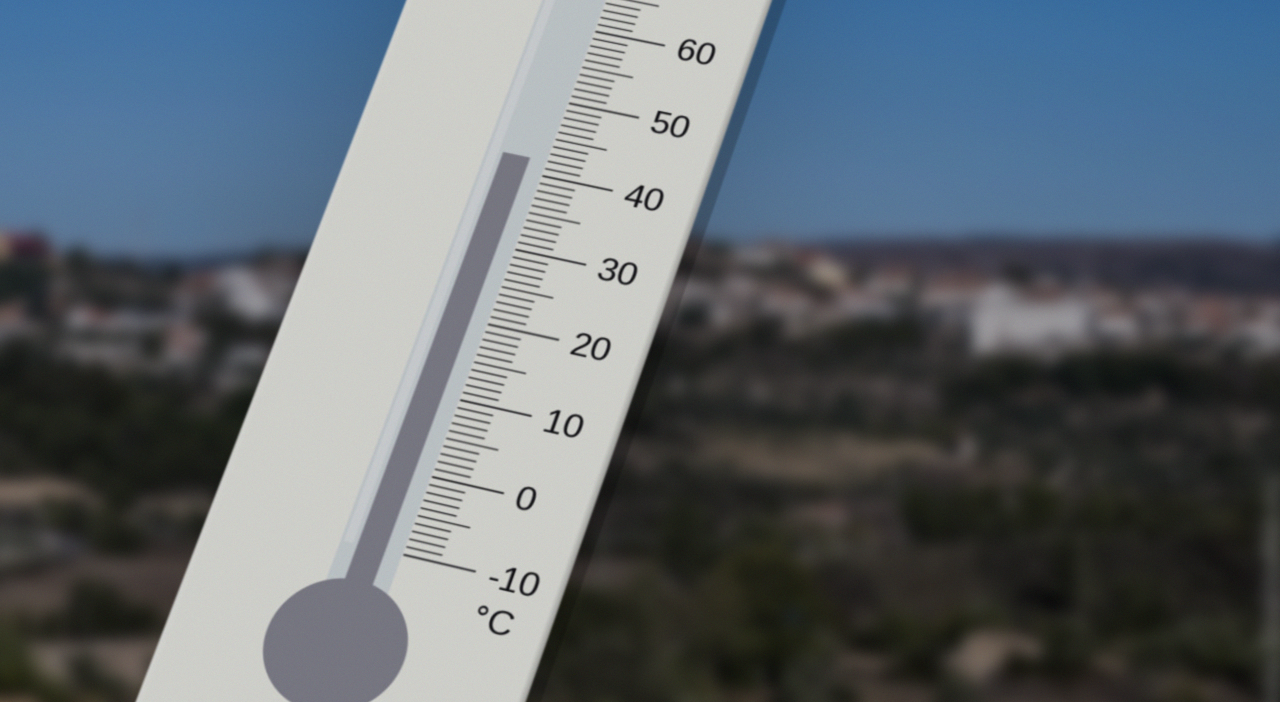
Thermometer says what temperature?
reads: 42 °C
